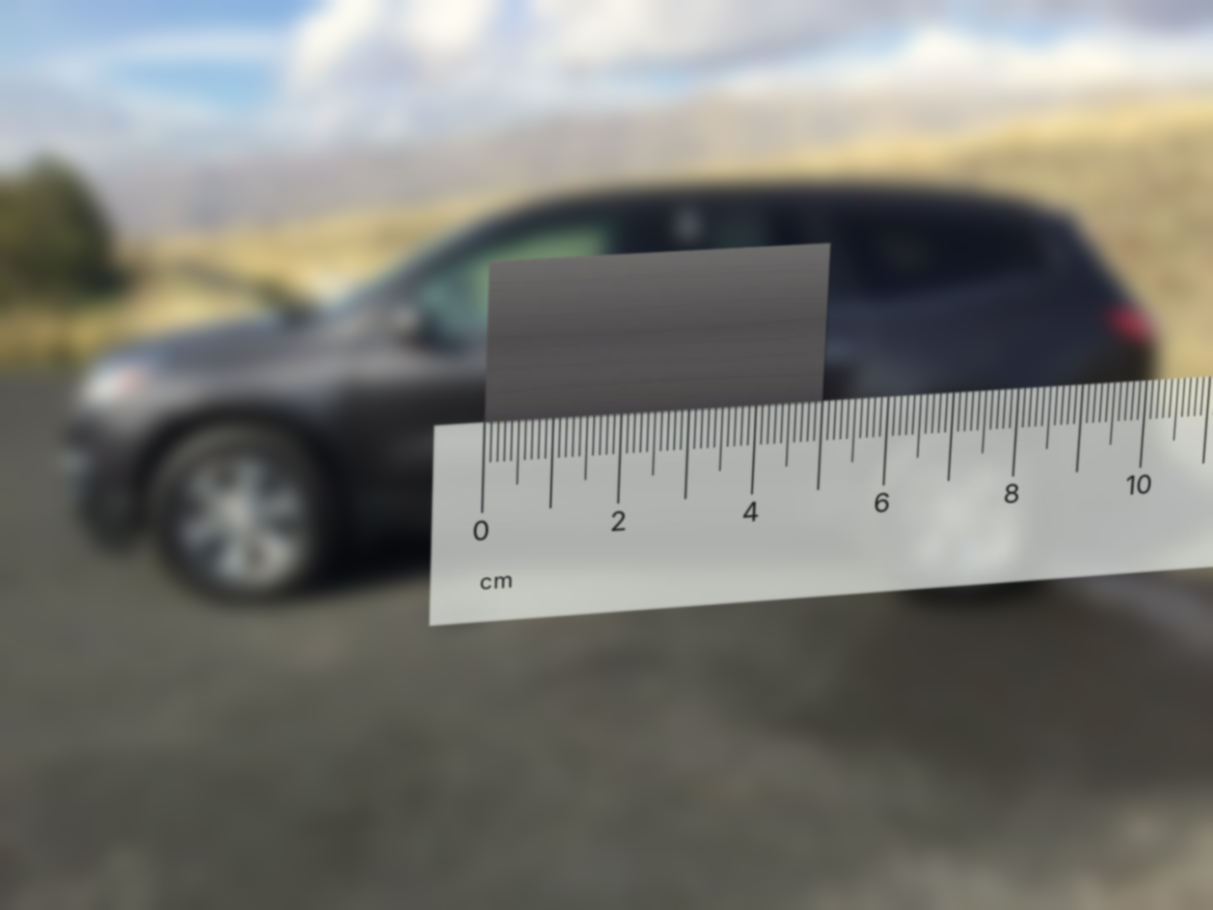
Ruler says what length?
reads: 5 cm
